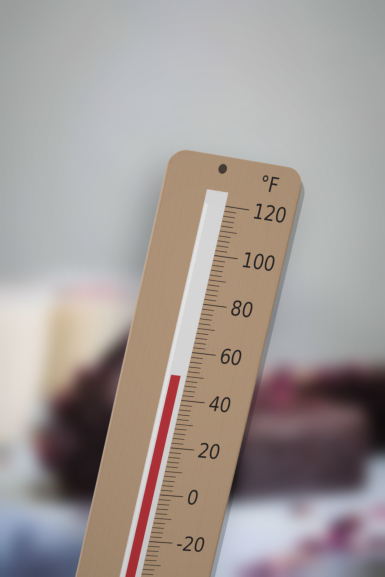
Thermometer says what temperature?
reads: 50 °F
